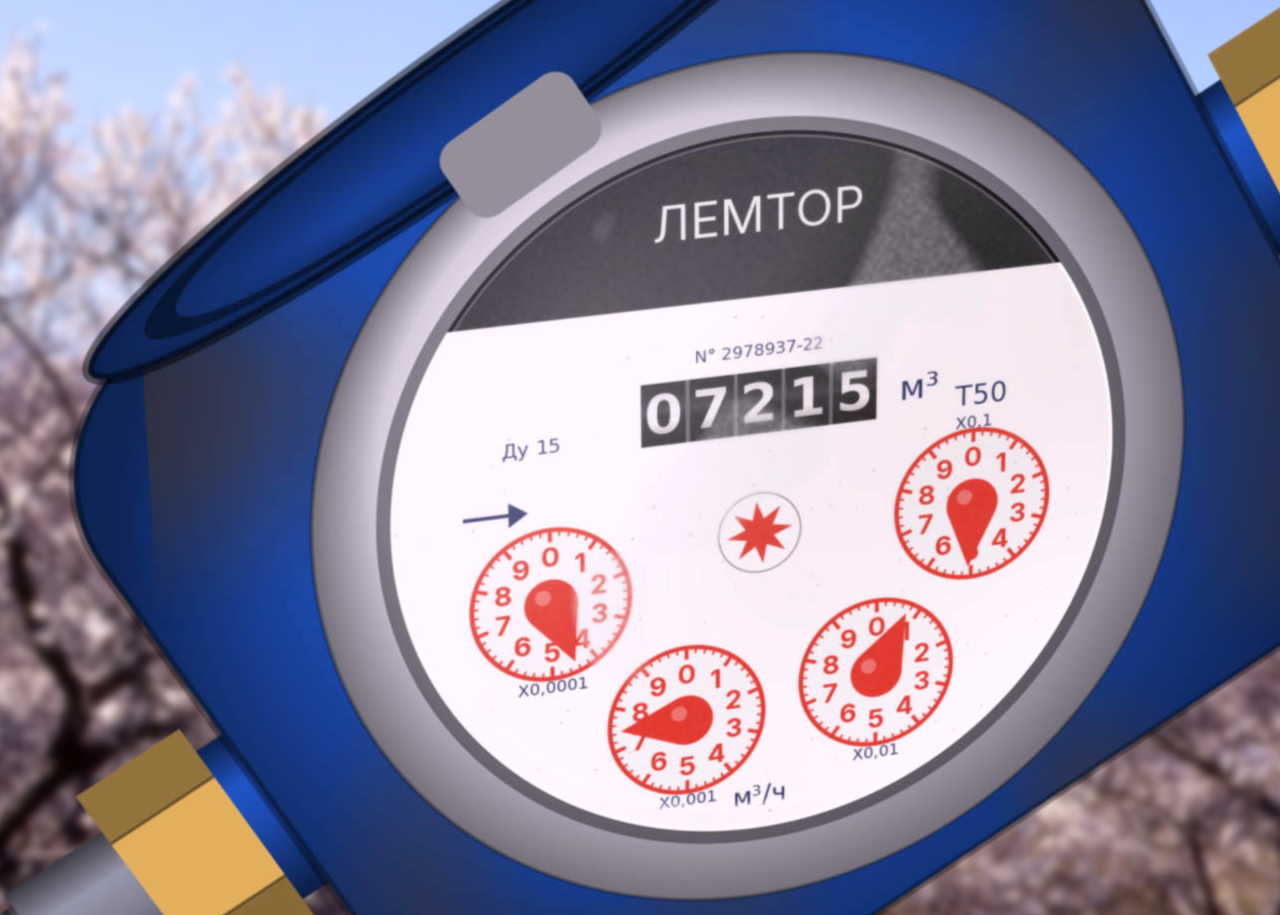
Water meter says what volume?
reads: 7215.5074 m³
